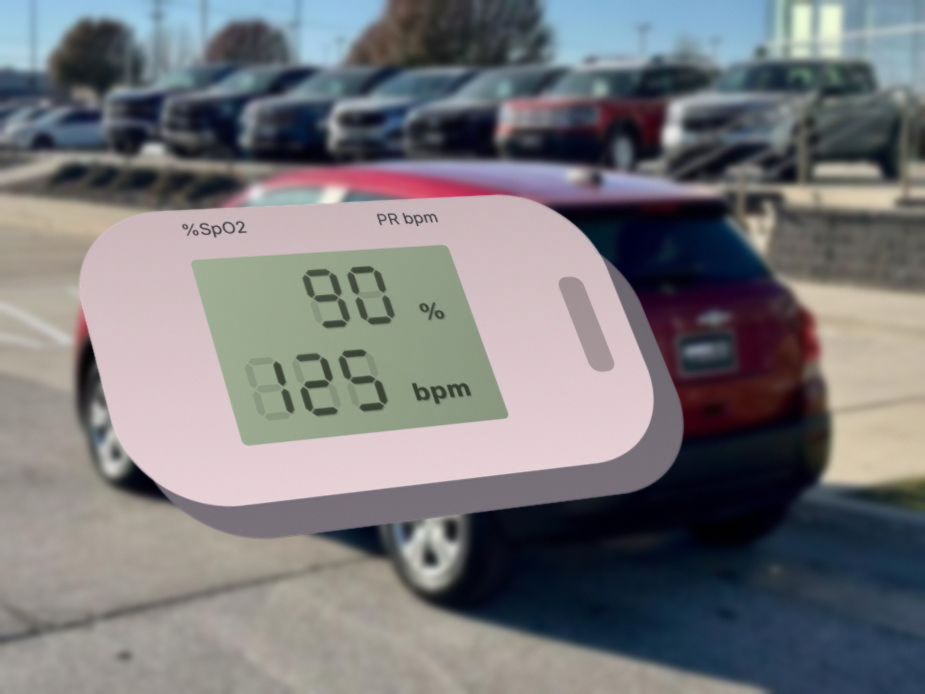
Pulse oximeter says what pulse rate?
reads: 125 bpm
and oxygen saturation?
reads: 90 %
